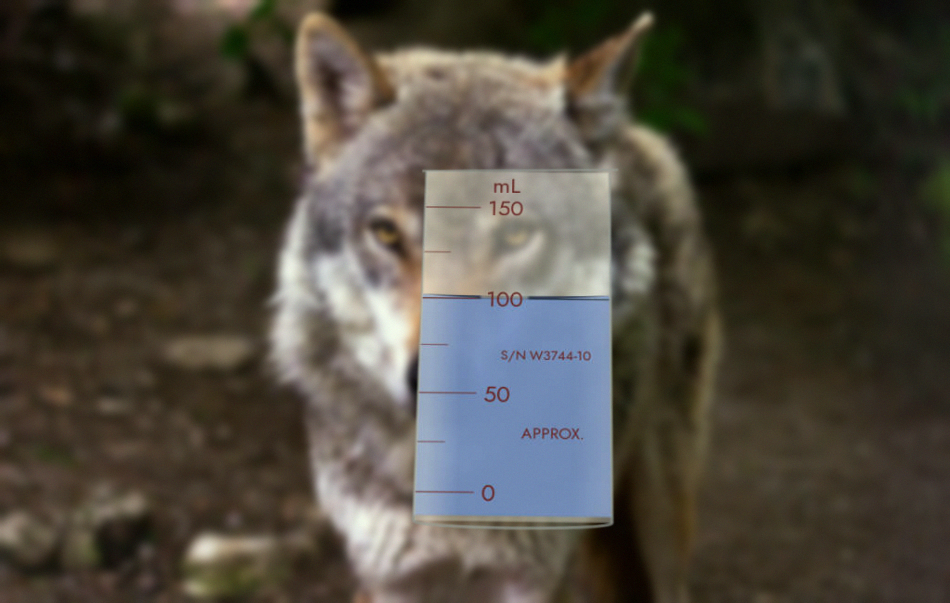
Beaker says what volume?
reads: 100 mL
